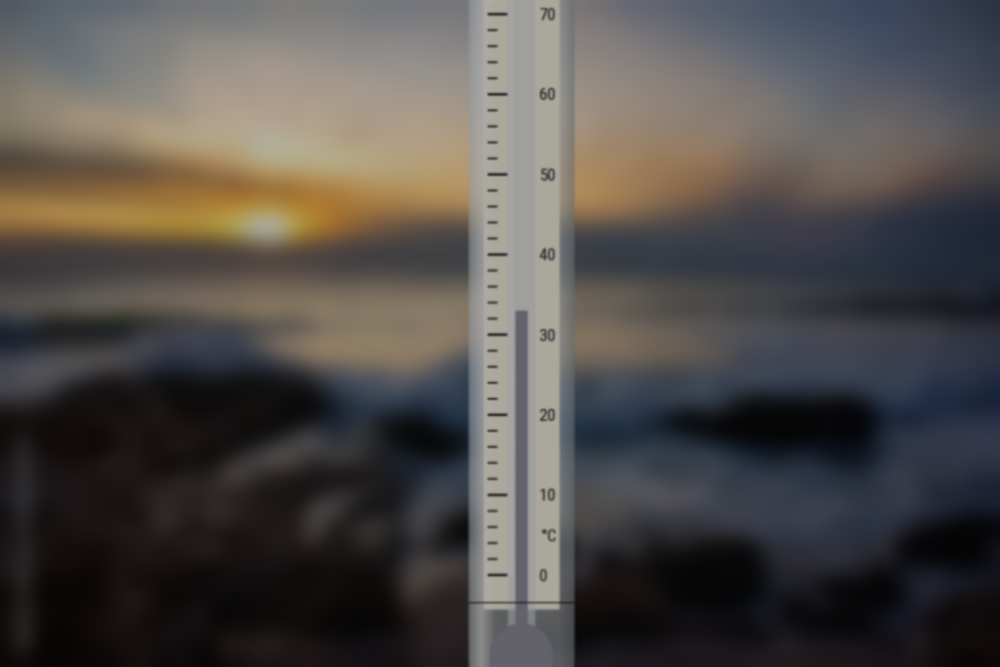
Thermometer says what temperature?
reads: 33 °C
